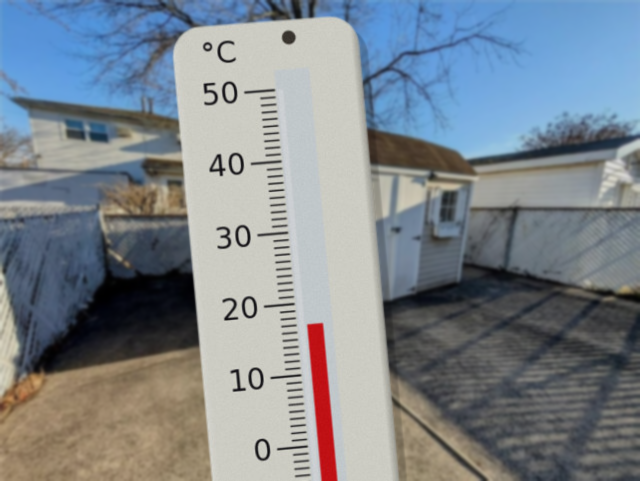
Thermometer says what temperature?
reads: 17 °C
